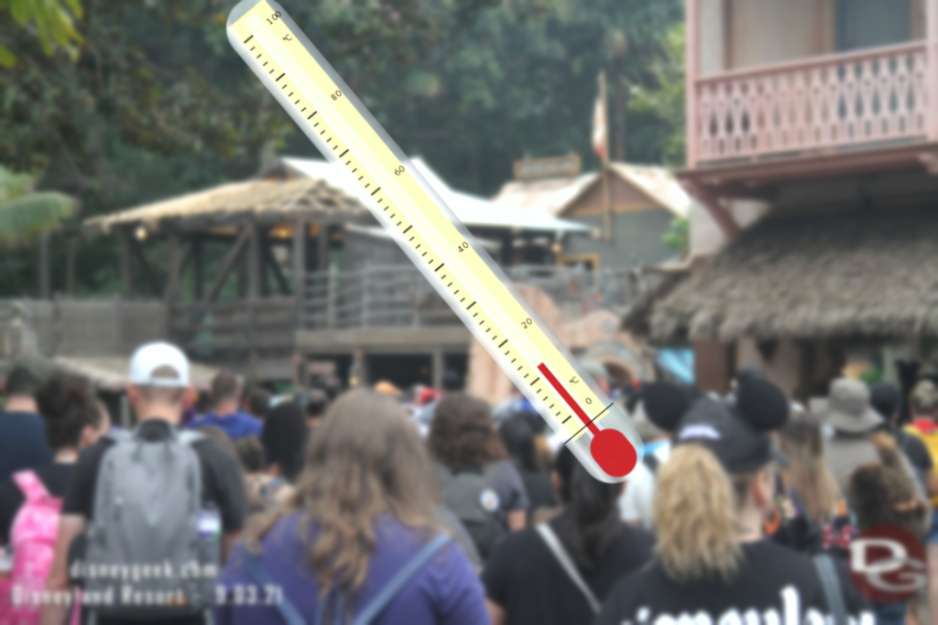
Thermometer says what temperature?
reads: 12 °C
